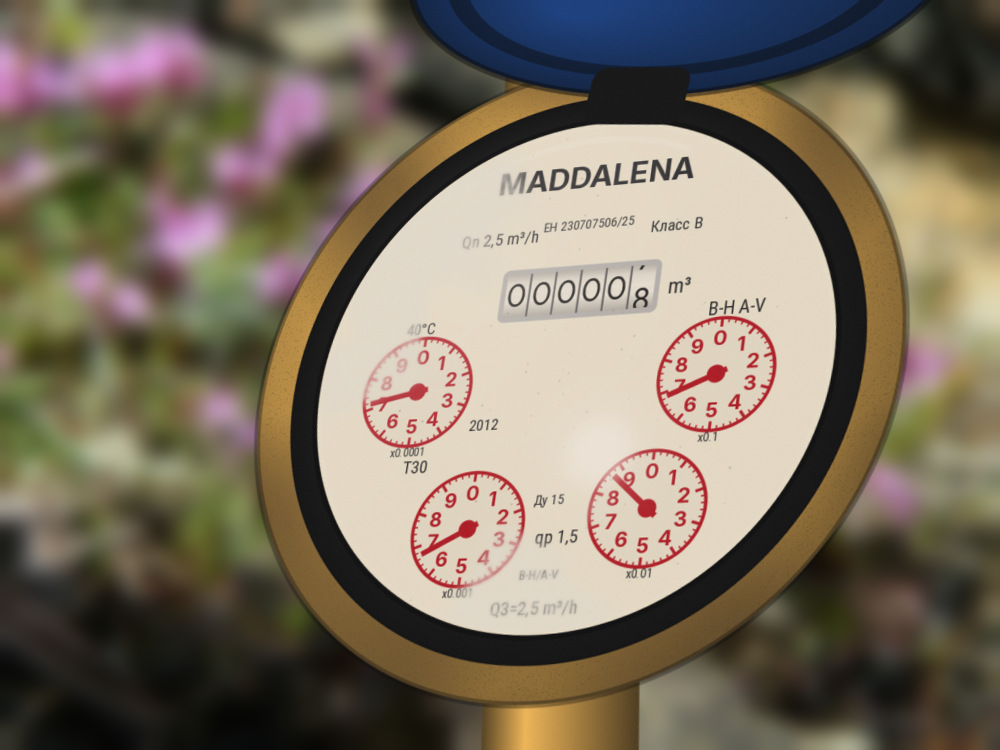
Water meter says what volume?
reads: 7.6867 m³
